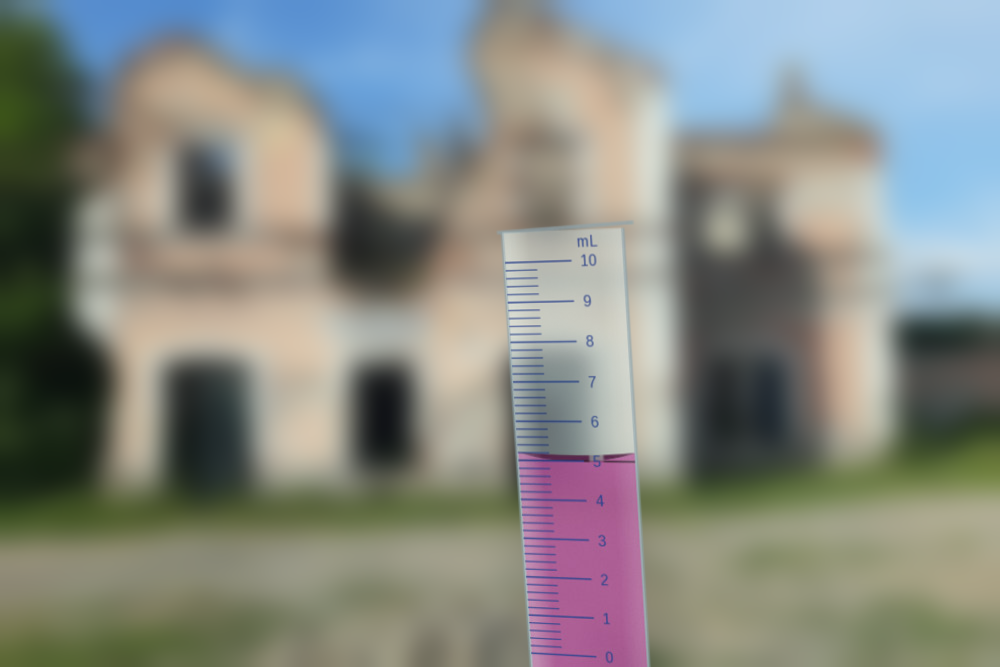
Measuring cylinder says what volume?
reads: 5 mL
